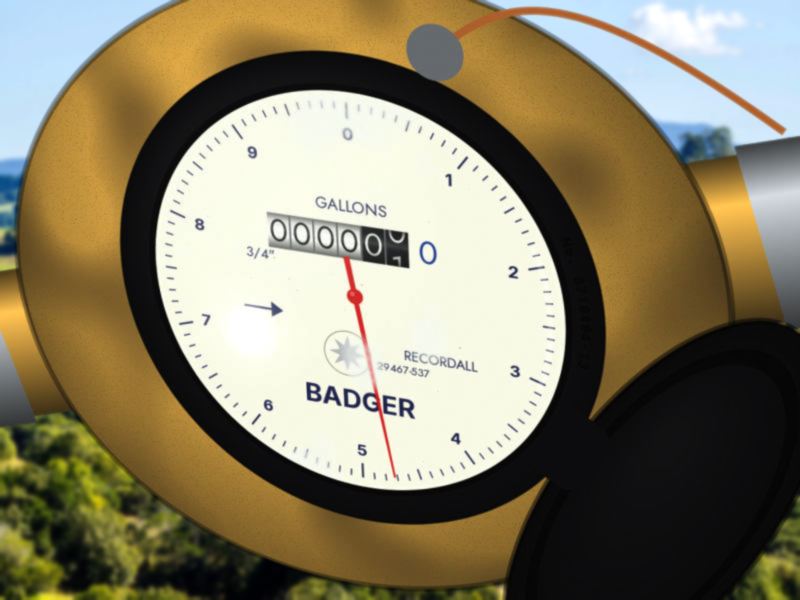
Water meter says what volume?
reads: 4.7 gal
